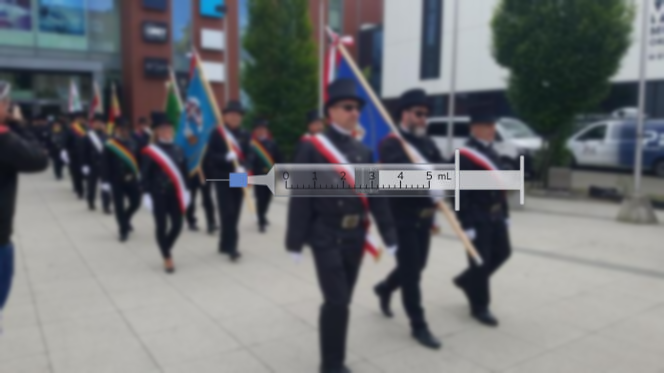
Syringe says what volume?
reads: 2.4 mL
